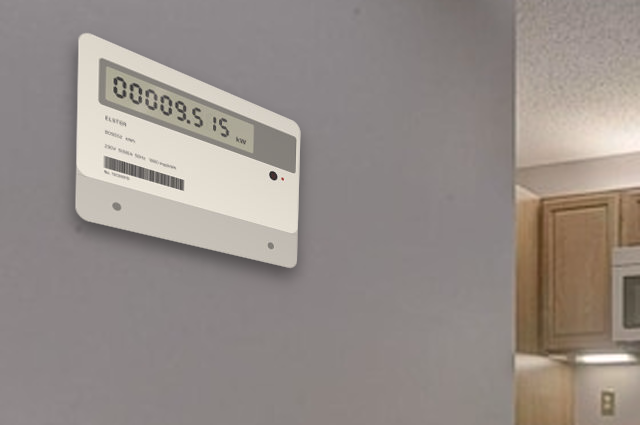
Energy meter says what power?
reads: 9.515 kW
